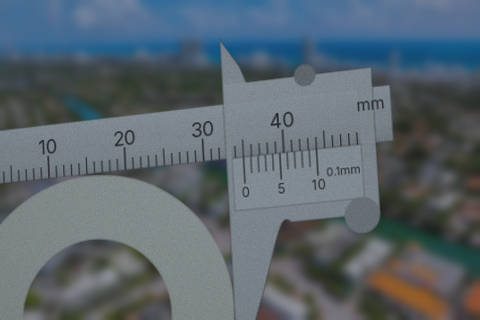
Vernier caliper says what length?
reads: 35.0 mm
